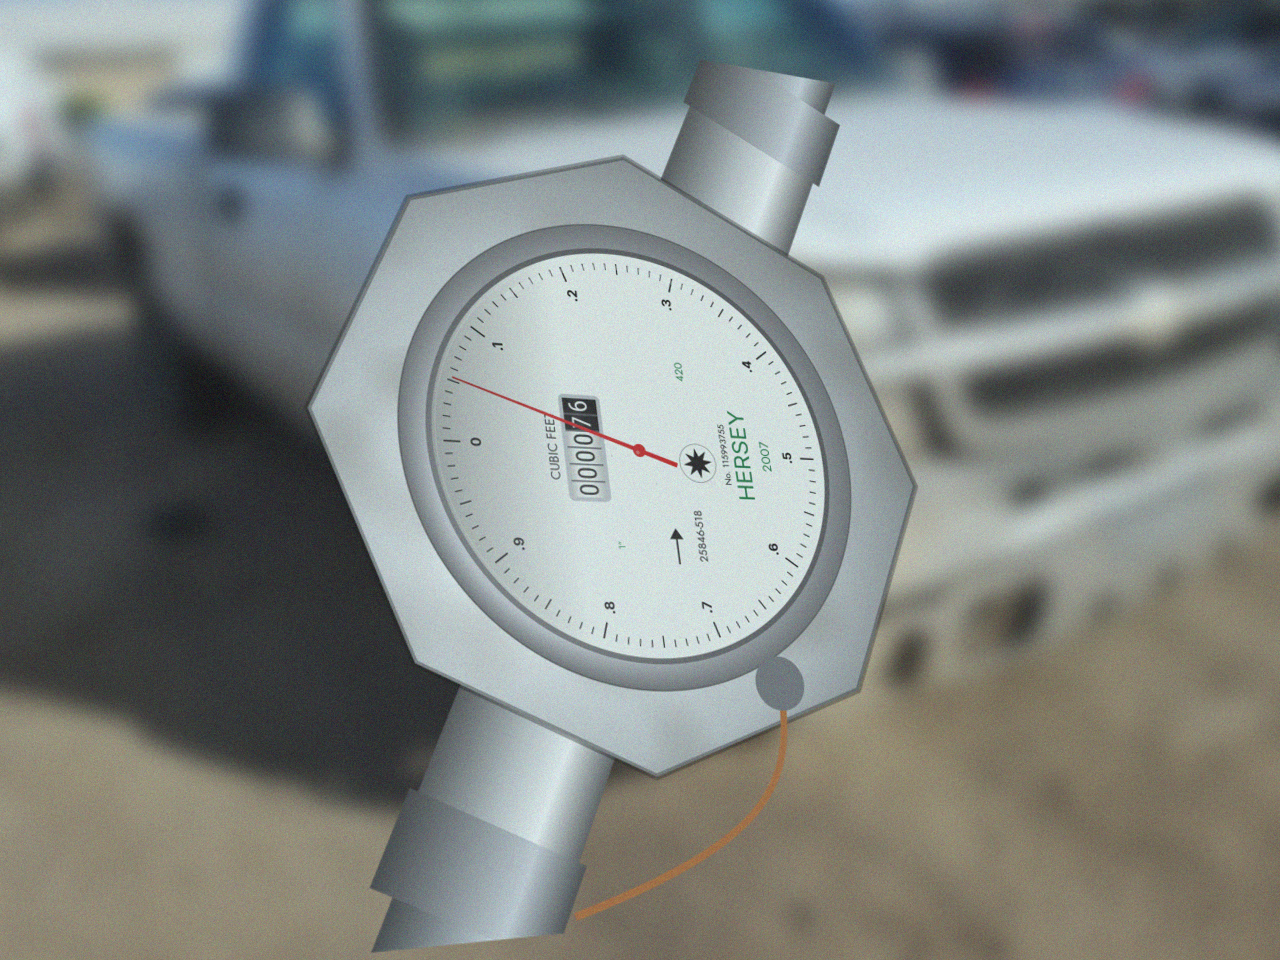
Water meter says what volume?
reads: 76.05 ft³
